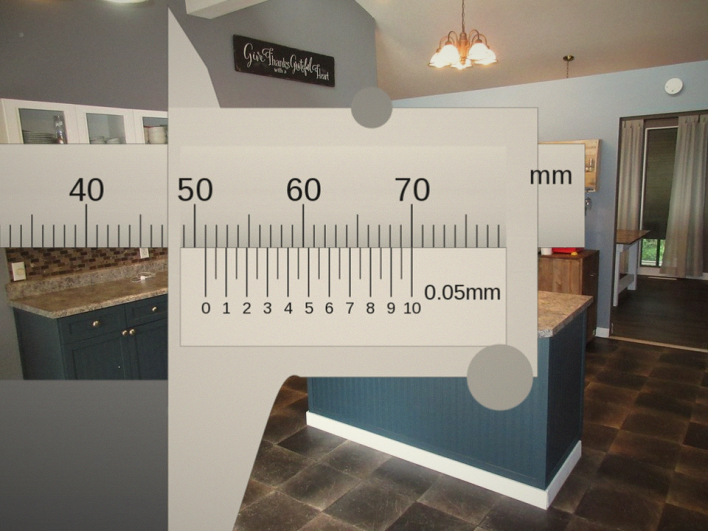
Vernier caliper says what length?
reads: 51.0 mm
